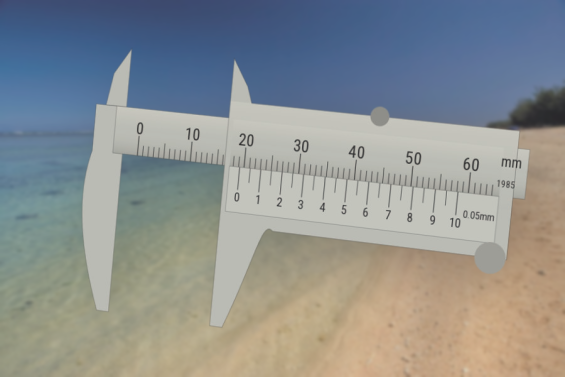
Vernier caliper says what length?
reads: 19.2 mm
